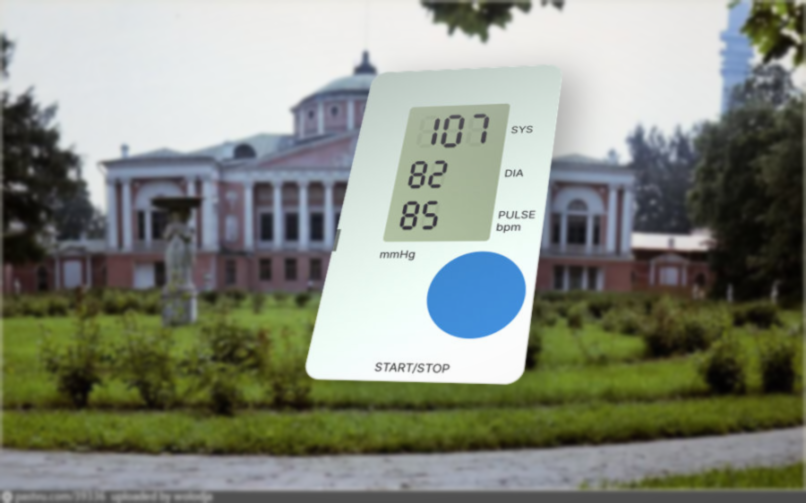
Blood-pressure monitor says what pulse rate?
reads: 85 bpm
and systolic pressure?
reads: 107 mmHg
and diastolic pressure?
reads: 82 mmHg
